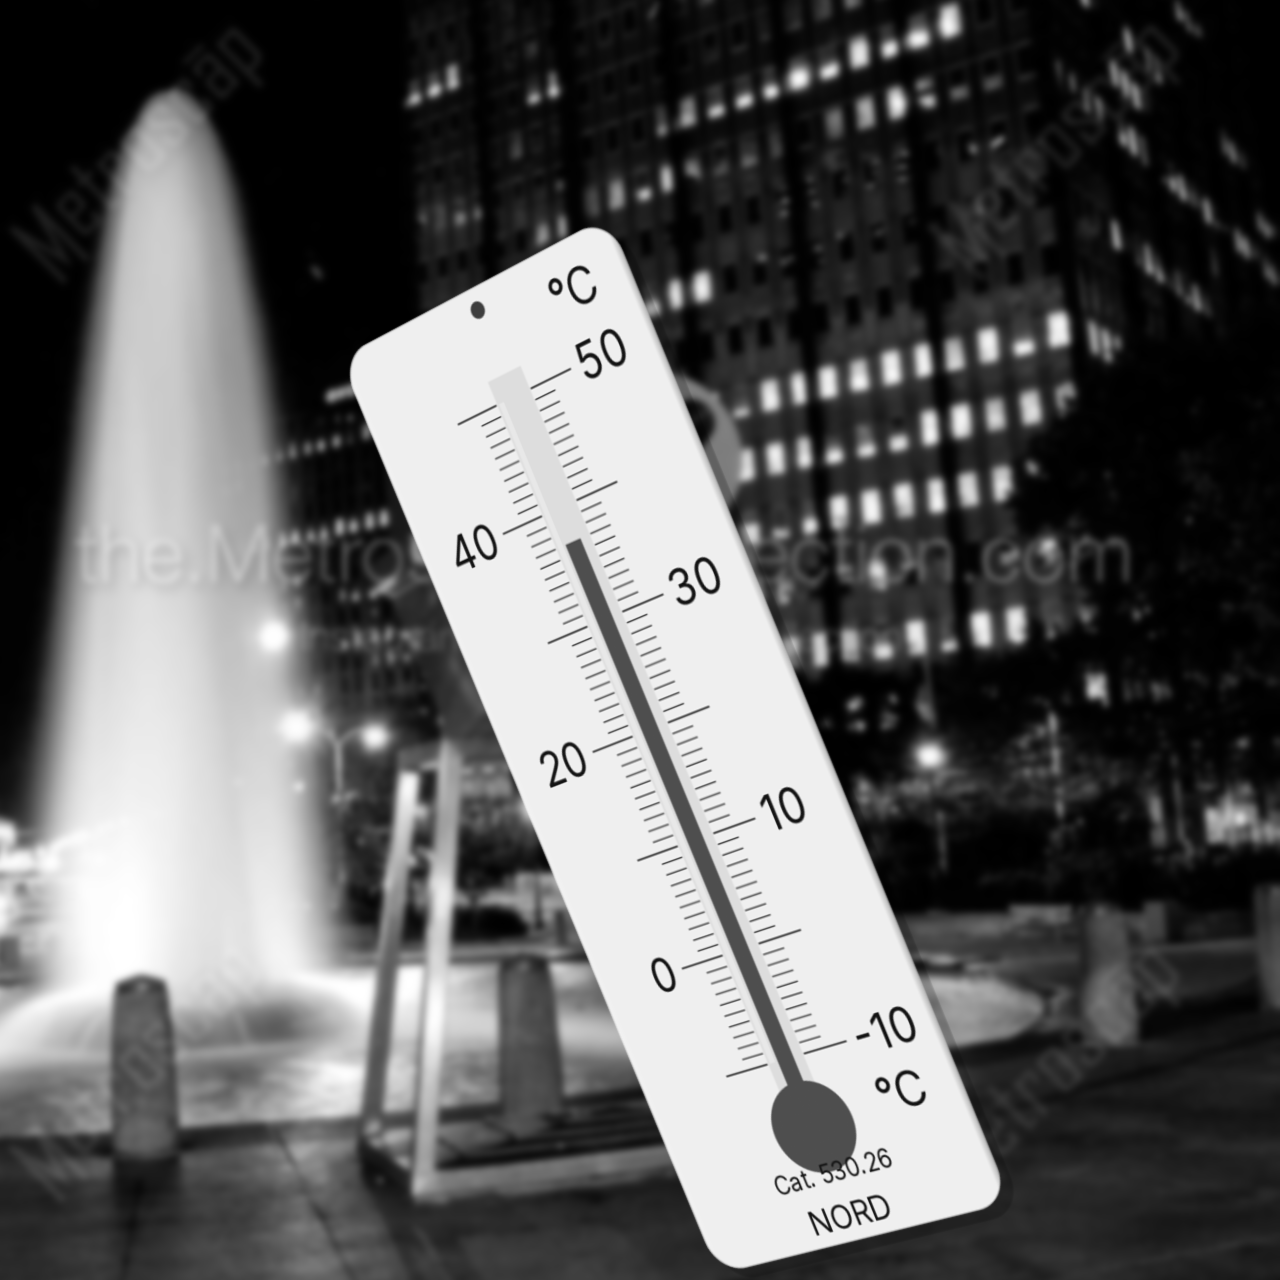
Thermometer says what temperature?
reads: 37 °C
